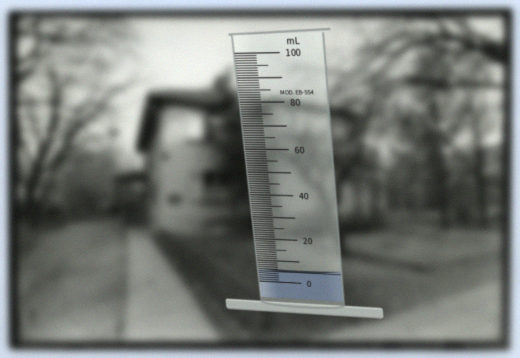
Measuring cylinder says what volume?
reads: 5 mL
